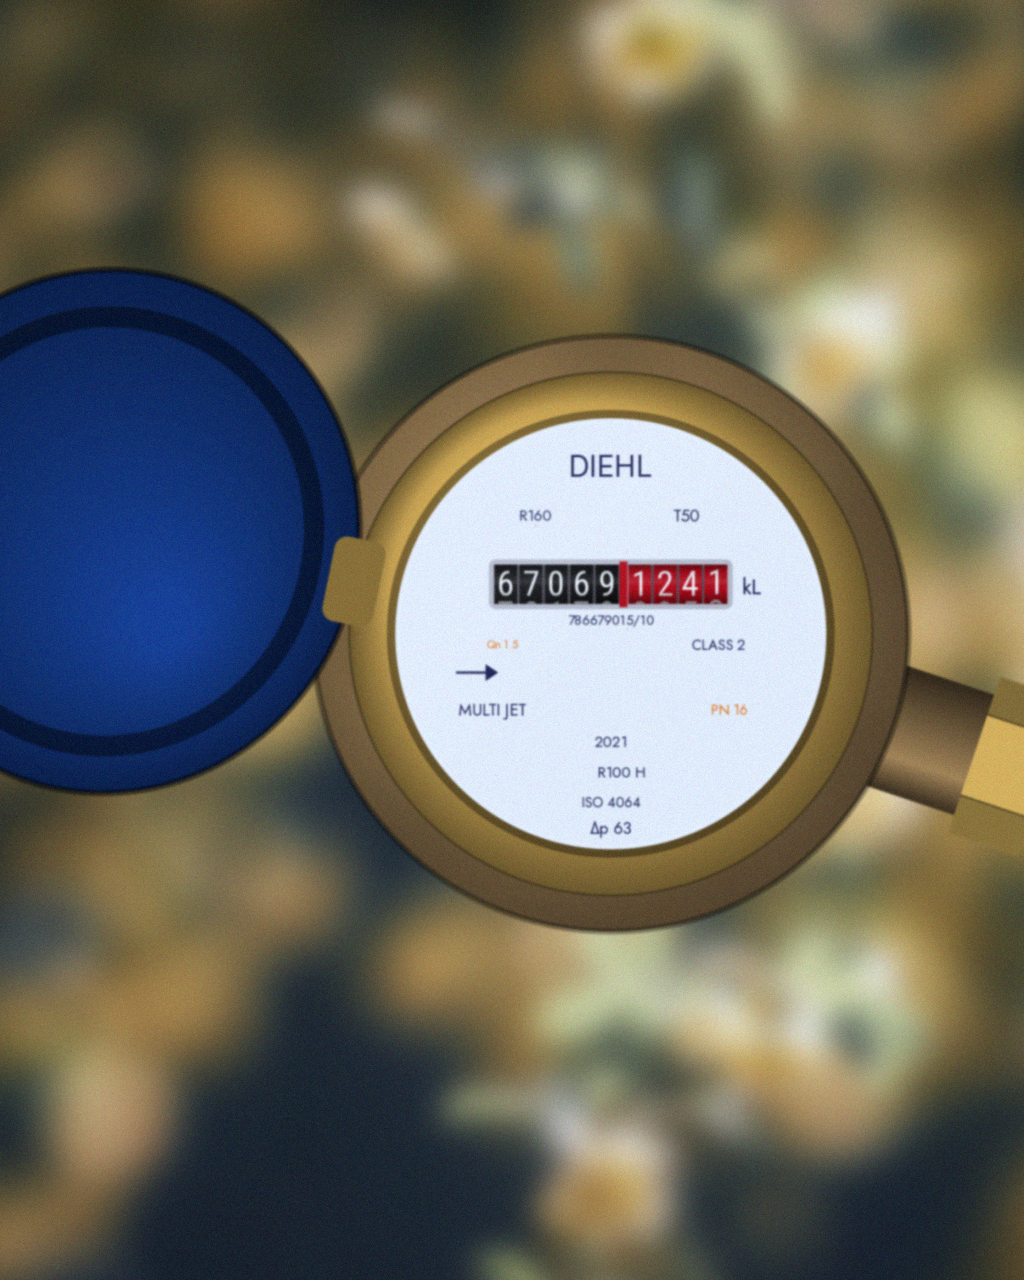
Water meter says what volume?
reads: 67069.1241 kL
